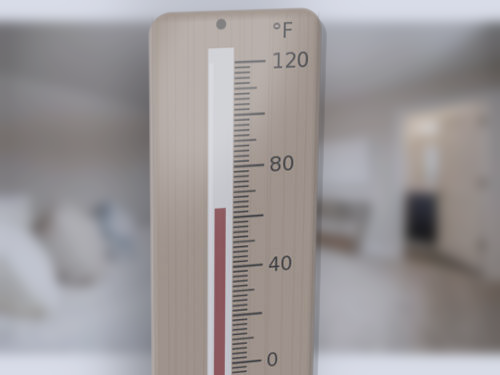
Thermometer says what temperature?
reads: 64 °F
